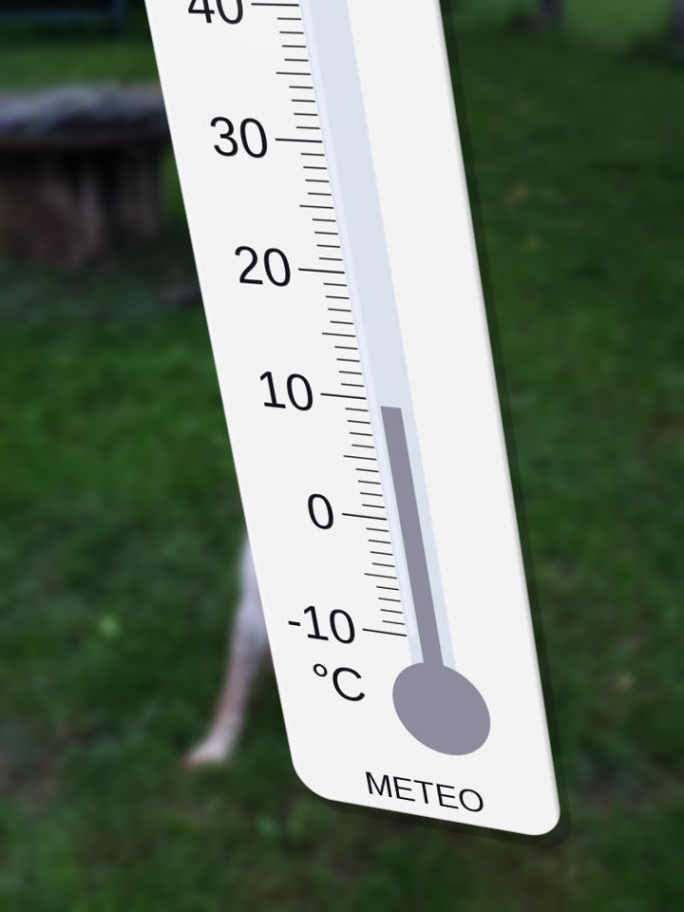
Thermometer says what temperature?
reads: 9.5 °C
